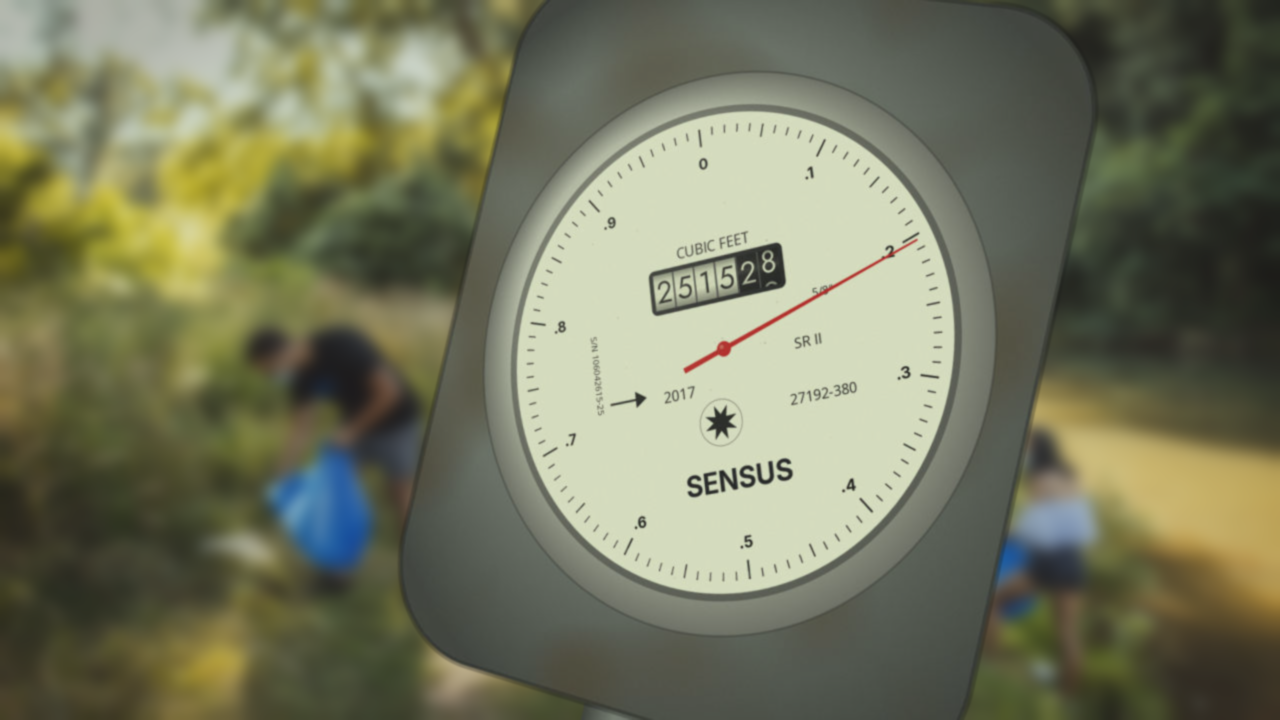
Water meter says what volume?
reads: 251528.20 ft³
